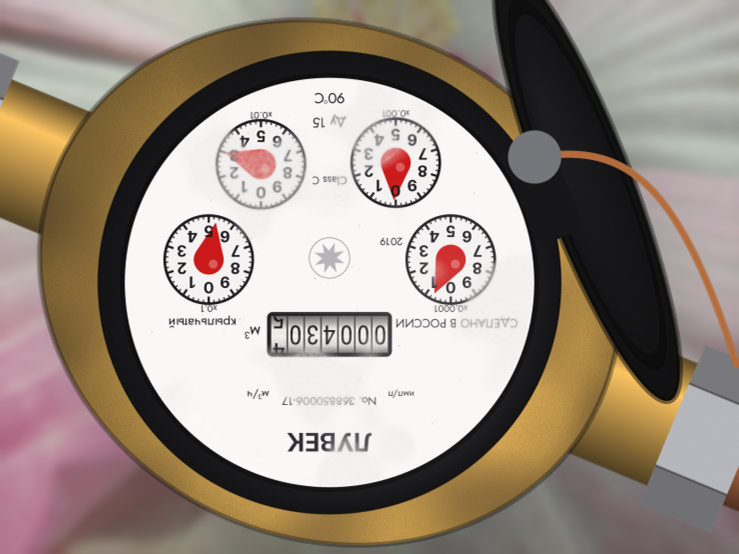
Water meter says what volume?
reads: 4304.5300 m³
